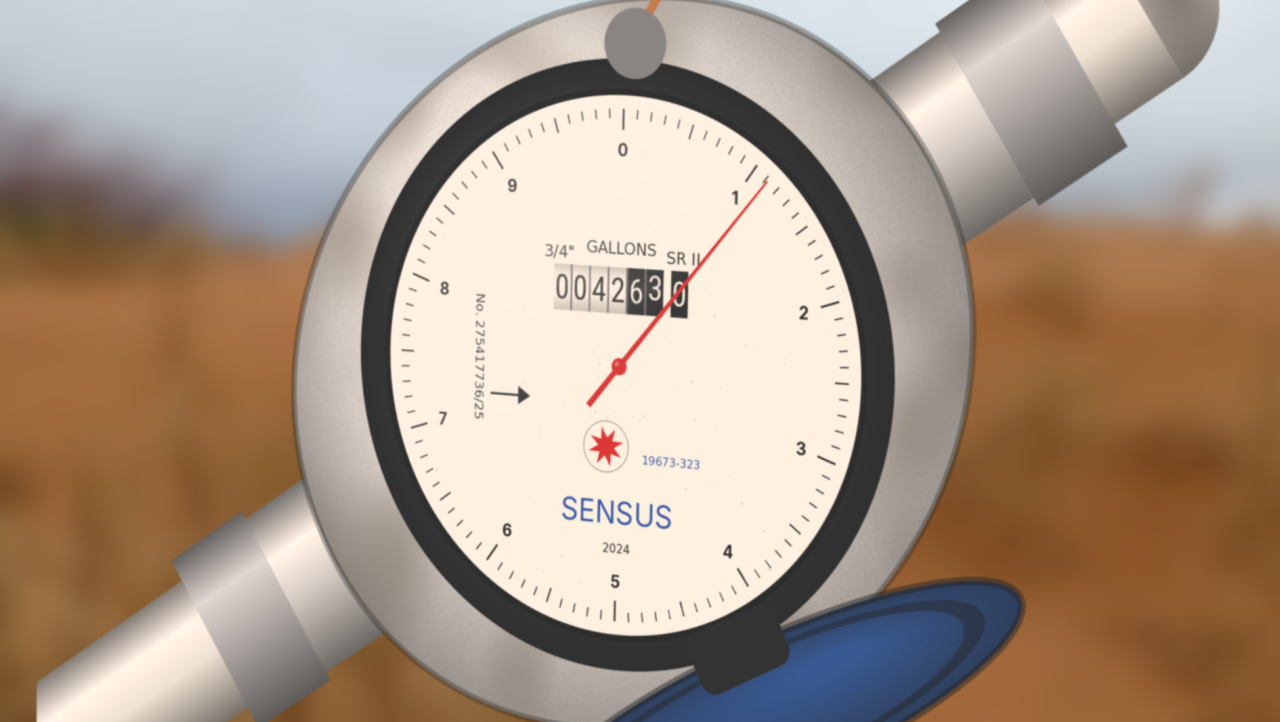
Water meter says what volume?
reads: 42631.1 gal
